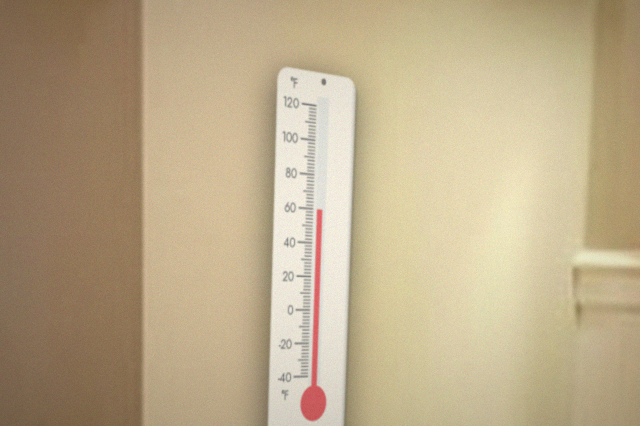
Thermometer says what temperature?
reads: 60 °F
